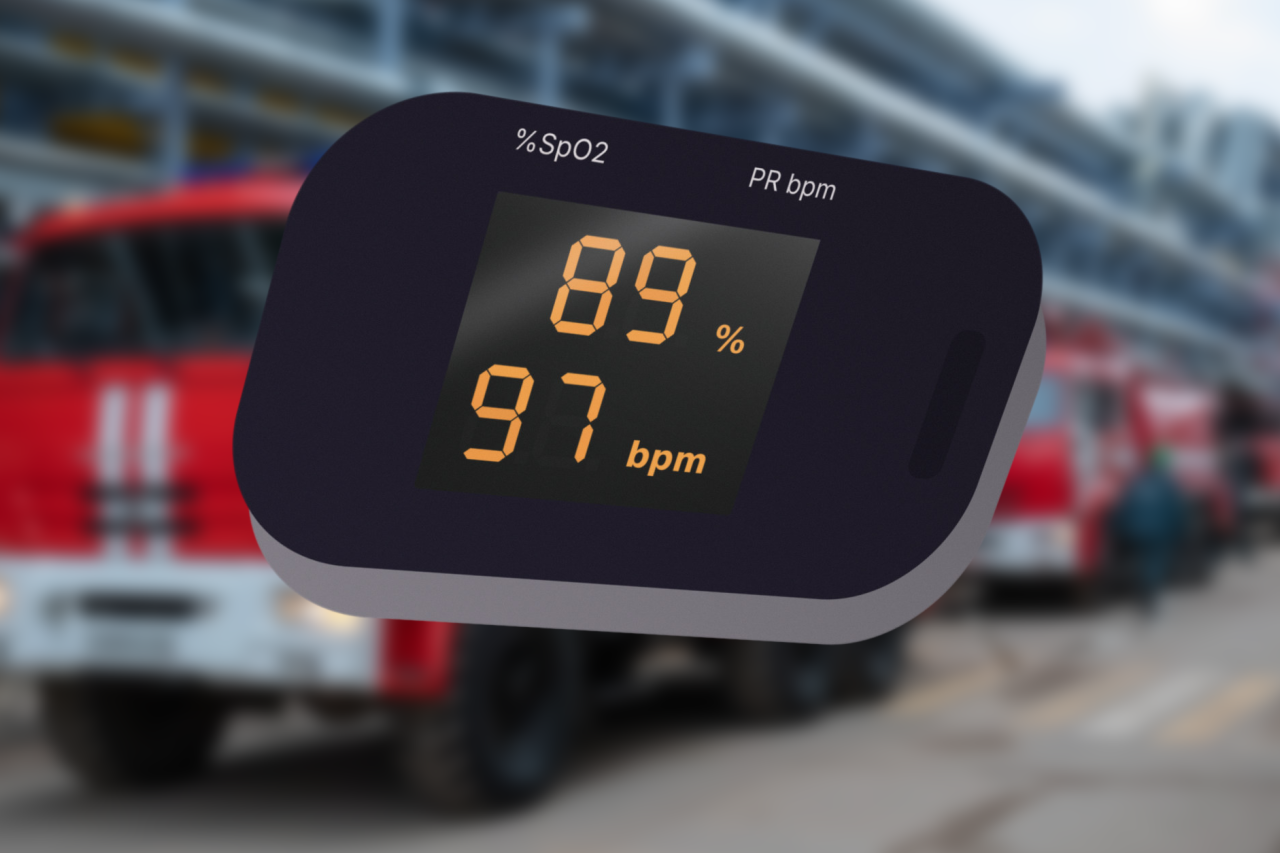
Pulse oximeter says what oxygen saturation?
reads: 89 %
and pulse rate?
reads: 97 bpm
